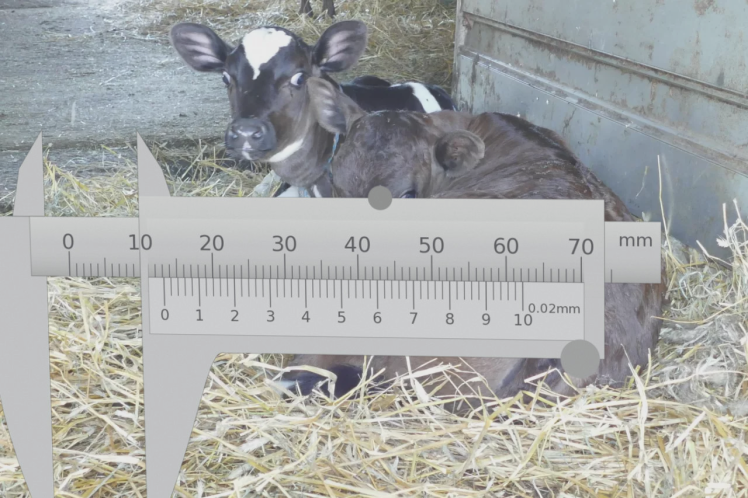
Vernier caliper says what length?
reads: 13.2 mm
